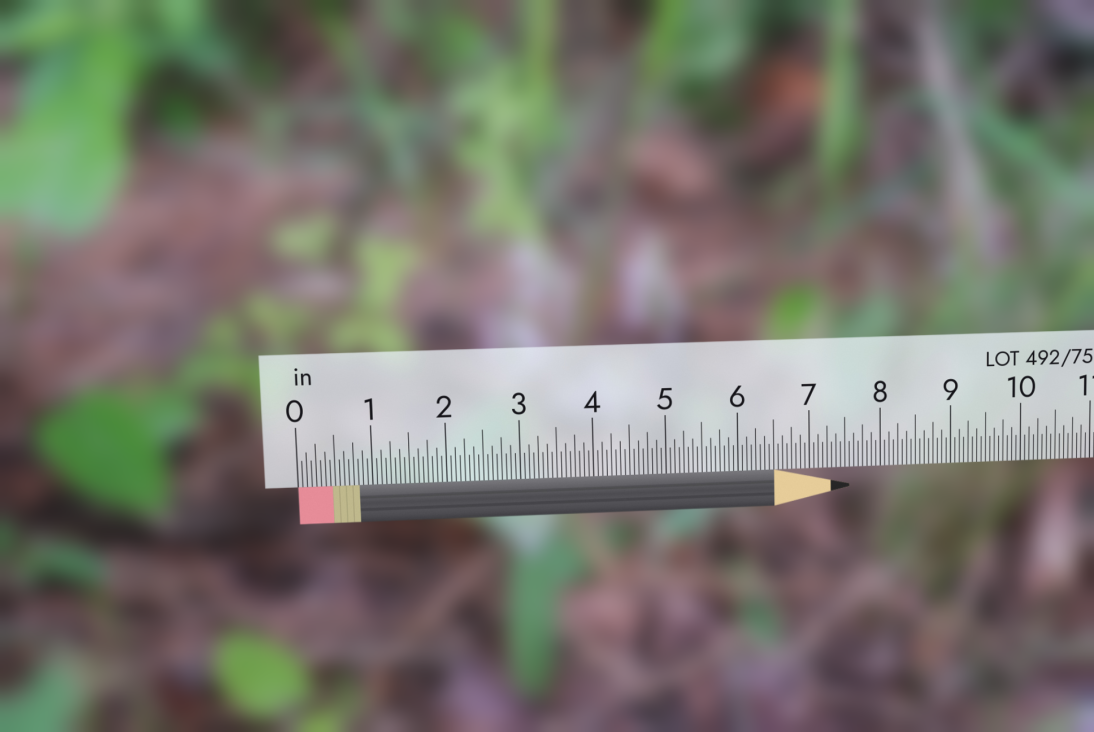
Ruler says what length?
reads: 7.5625 in
